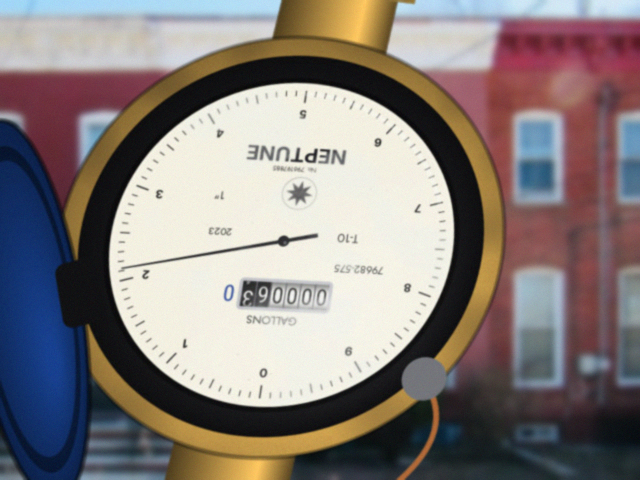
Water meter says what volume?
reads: 632.1 gal
